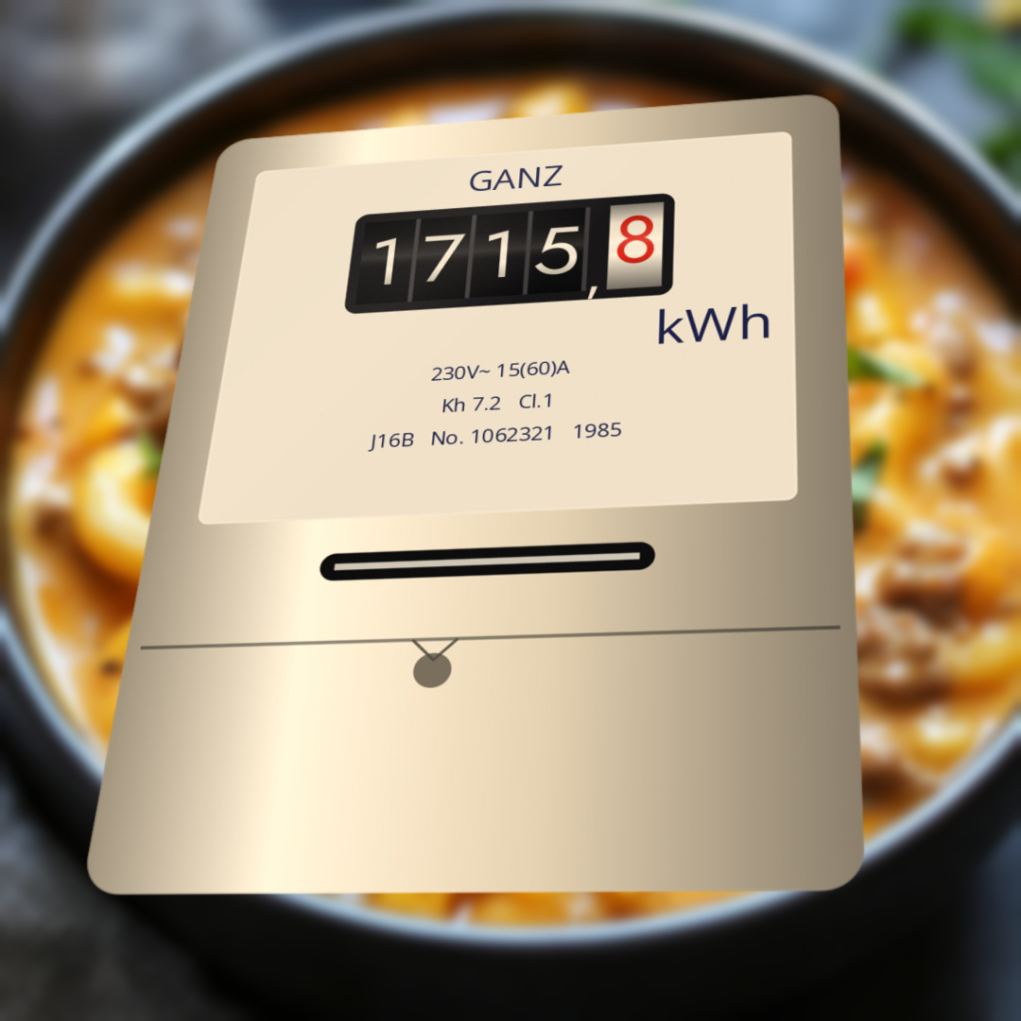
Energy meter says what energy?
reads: 1715.8 kWh
